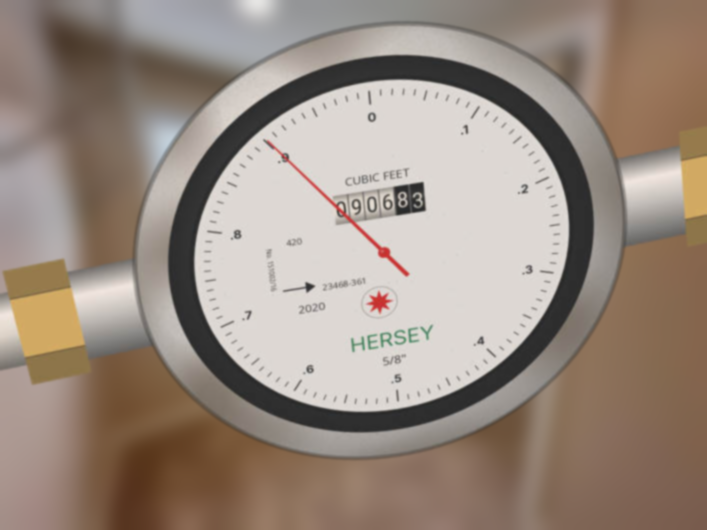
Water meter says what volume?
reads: 90682.90 ft³
